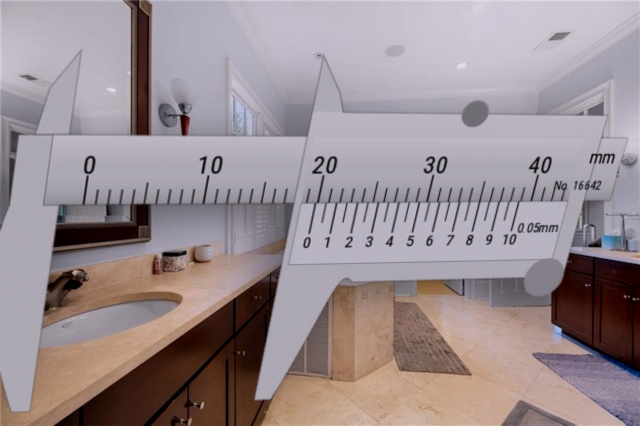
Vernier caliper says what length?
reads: 19.8 mm
